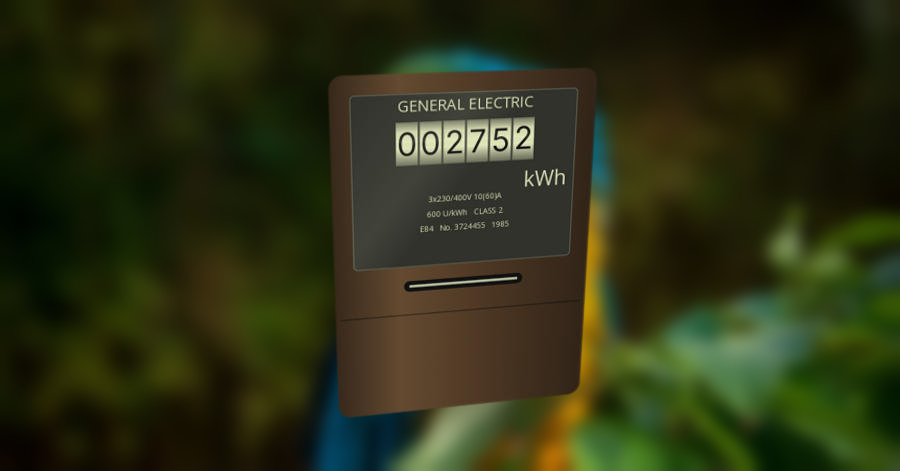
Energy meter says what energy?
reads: 2752 kWh
